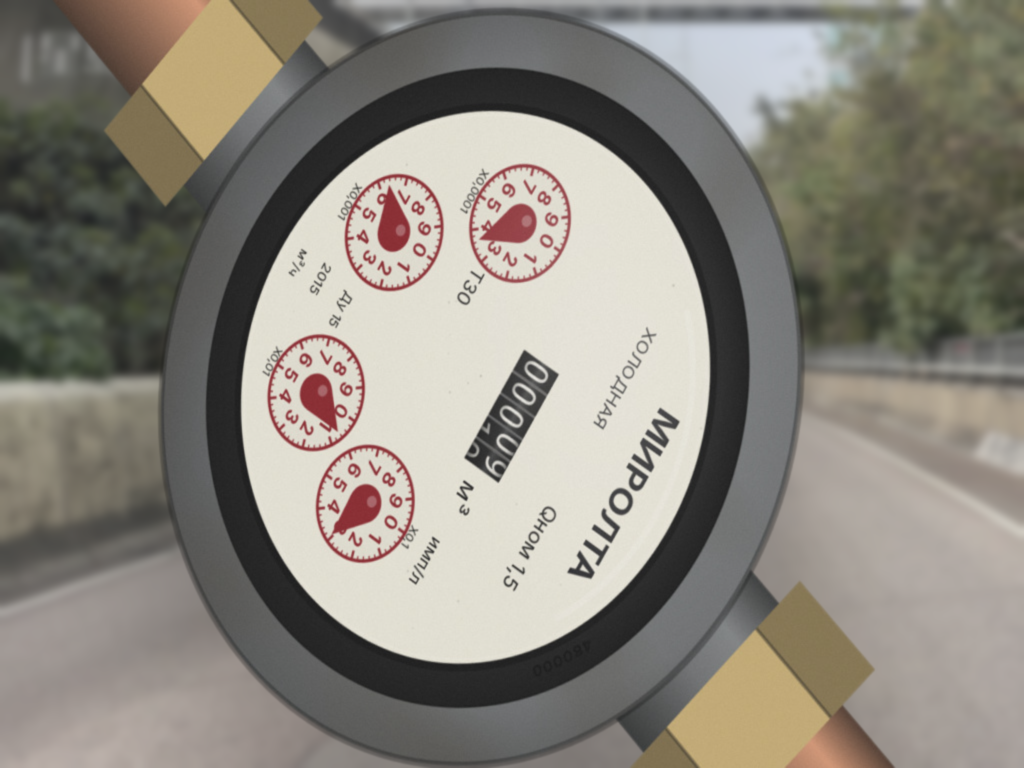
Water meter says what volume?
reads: 9.3063 m³
